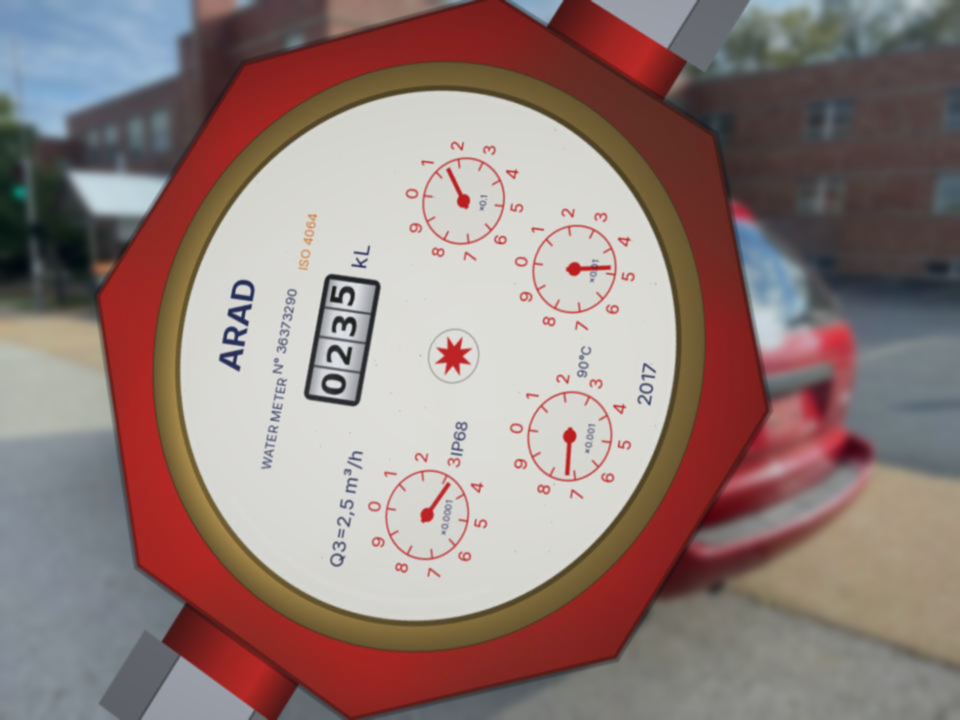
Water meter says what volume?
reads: 235.1473 kL
